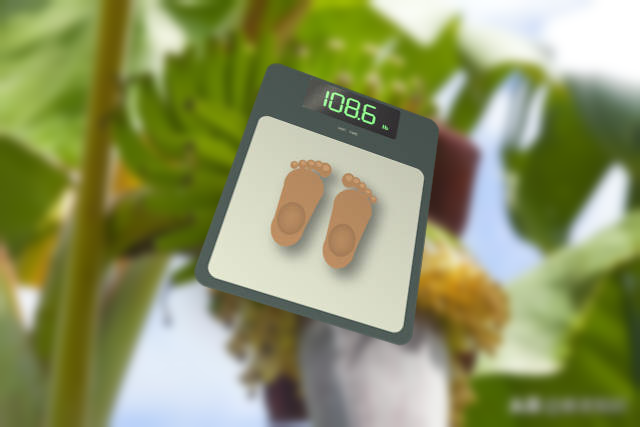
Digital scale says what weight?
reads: 108.6 lb
